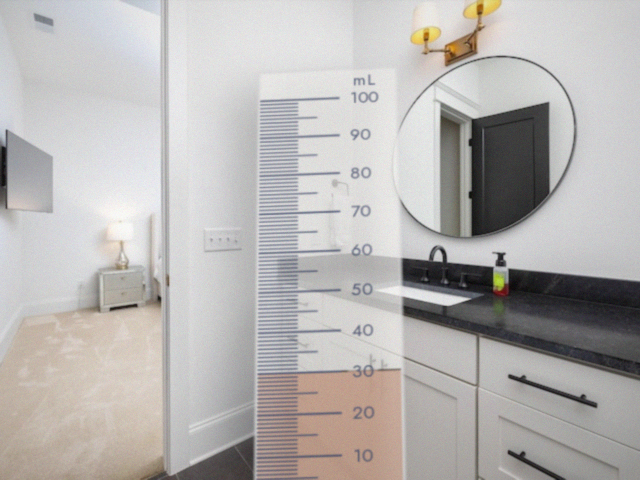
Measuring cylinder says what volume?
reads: 30 mL
